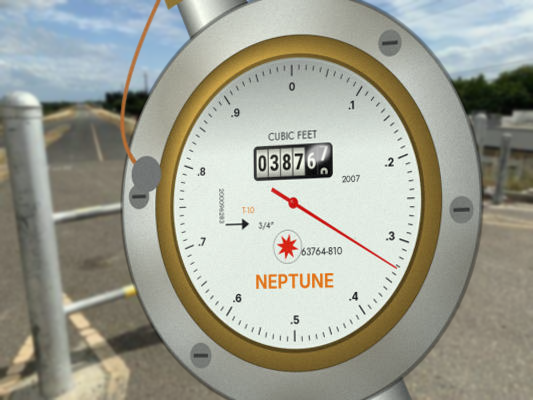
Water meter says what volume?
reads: 38767.33 ft³
